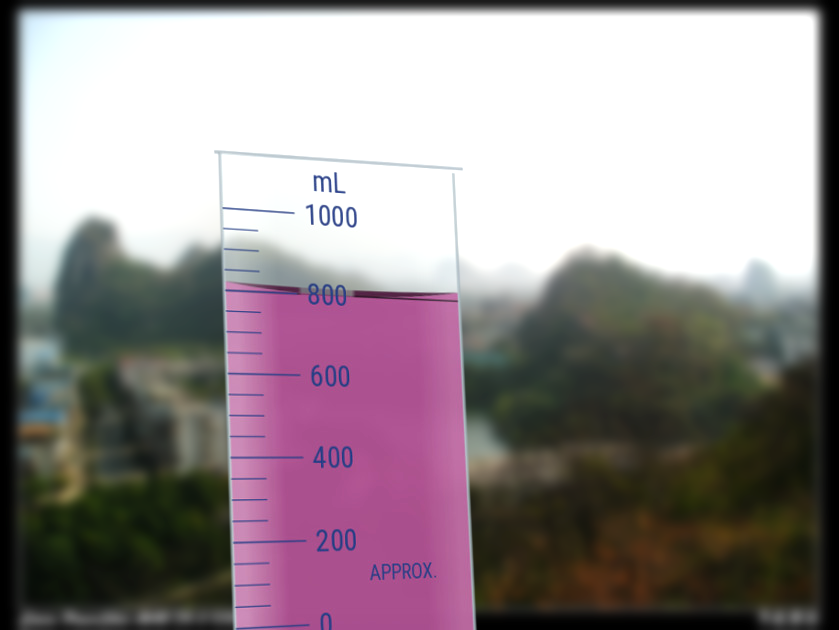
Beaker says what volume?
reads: 800 mL
